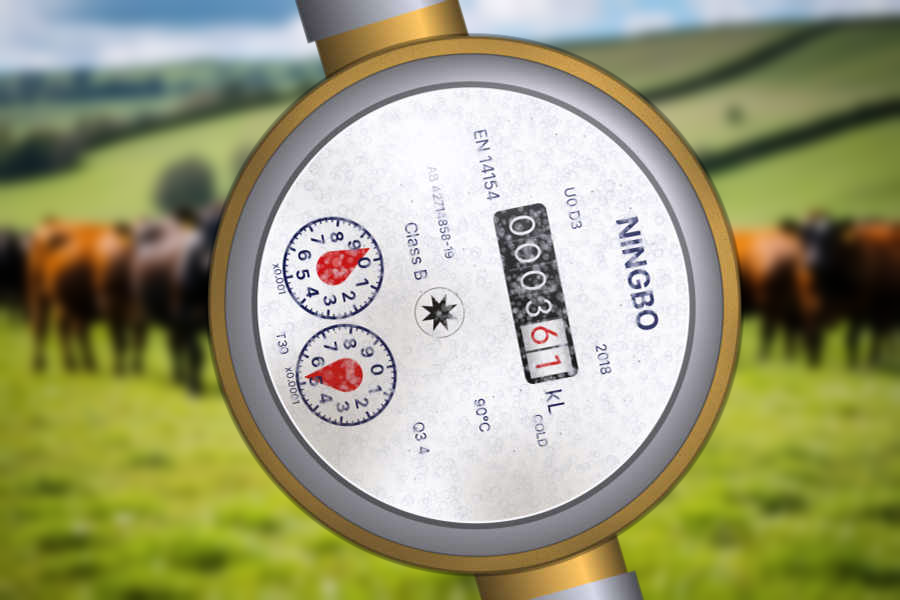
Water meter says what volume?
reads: 3.6095 kL
